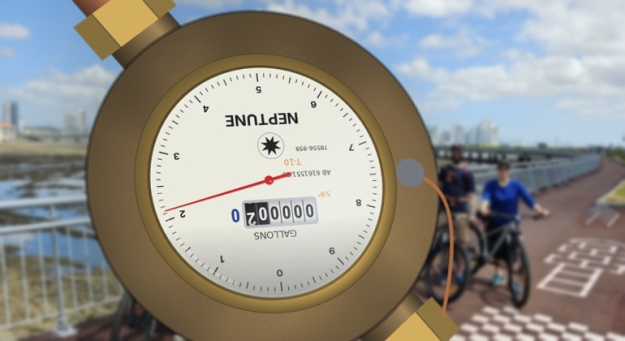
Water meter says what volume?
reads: 22.1 gal
